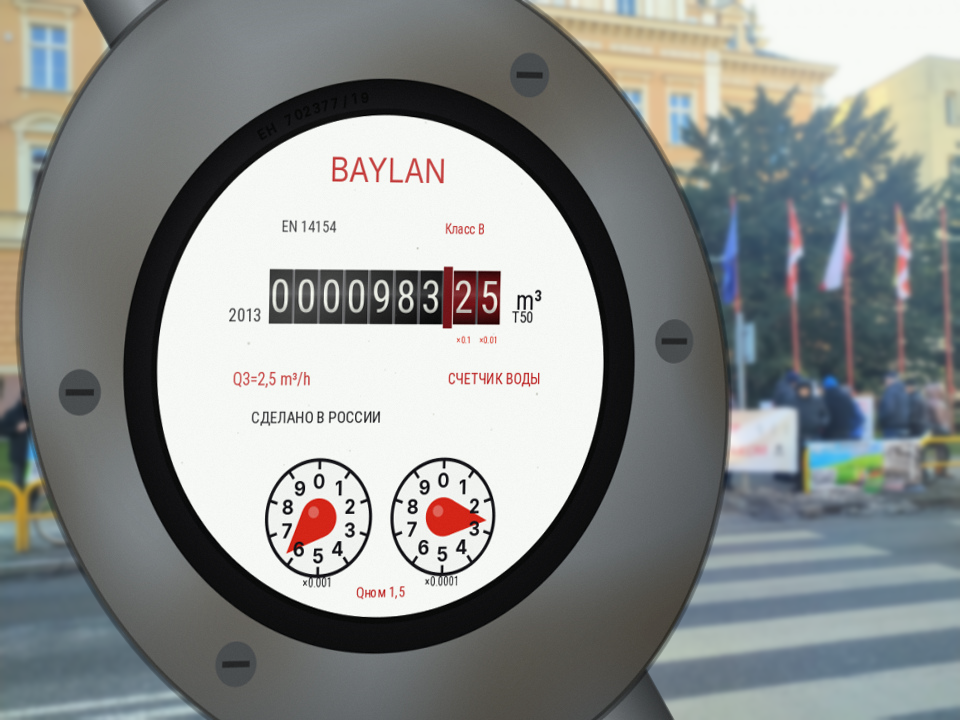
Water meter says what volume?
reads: 983.2562 m³
